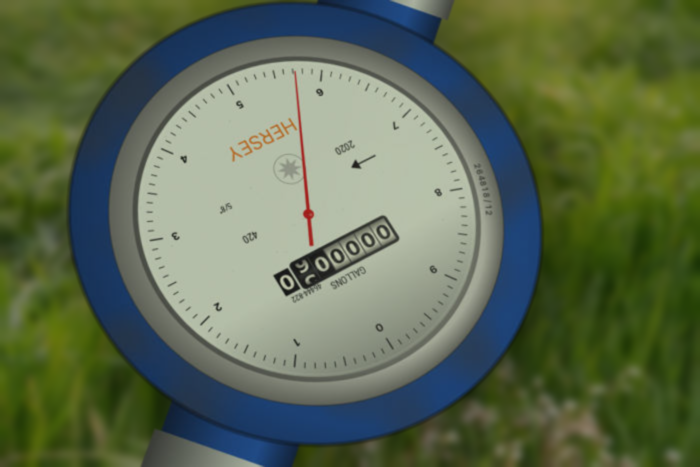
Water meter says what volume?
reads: 55.7 gal
